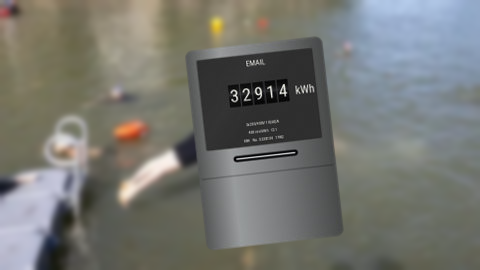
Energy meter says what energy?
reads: 32914 kWh
